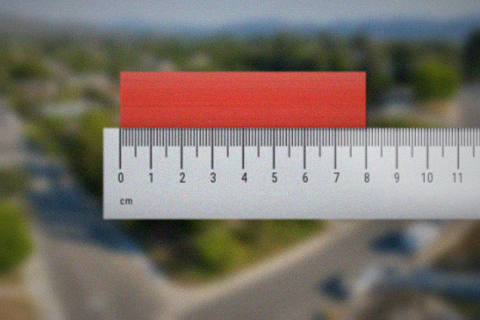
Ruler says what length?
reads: 8 cm
